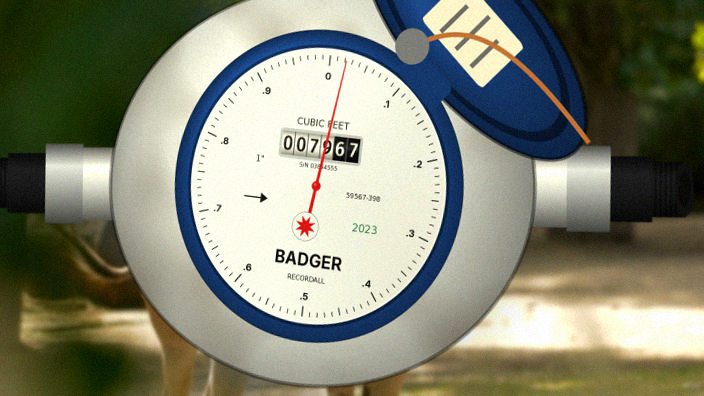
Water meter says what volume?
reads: 7967.02 ft³
